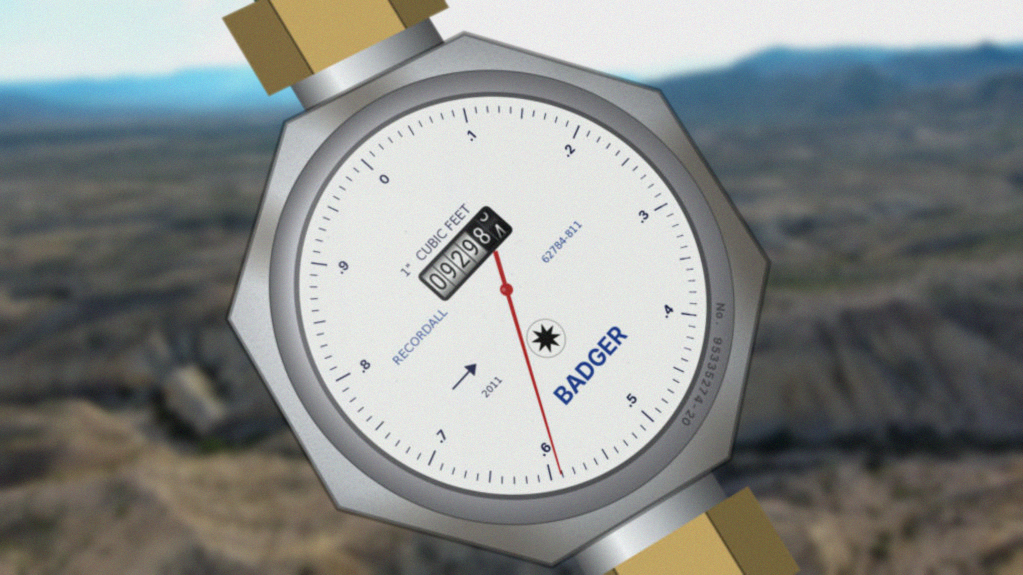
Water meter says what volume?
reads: 92983.59 ft³
